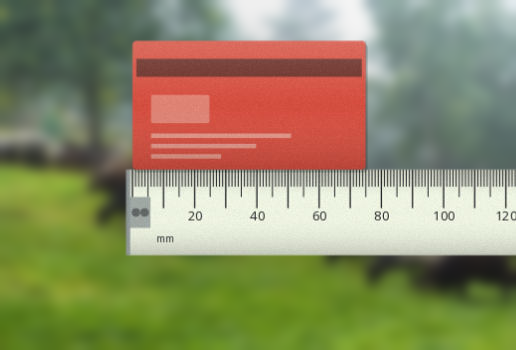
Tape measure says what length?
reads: 75 mm
